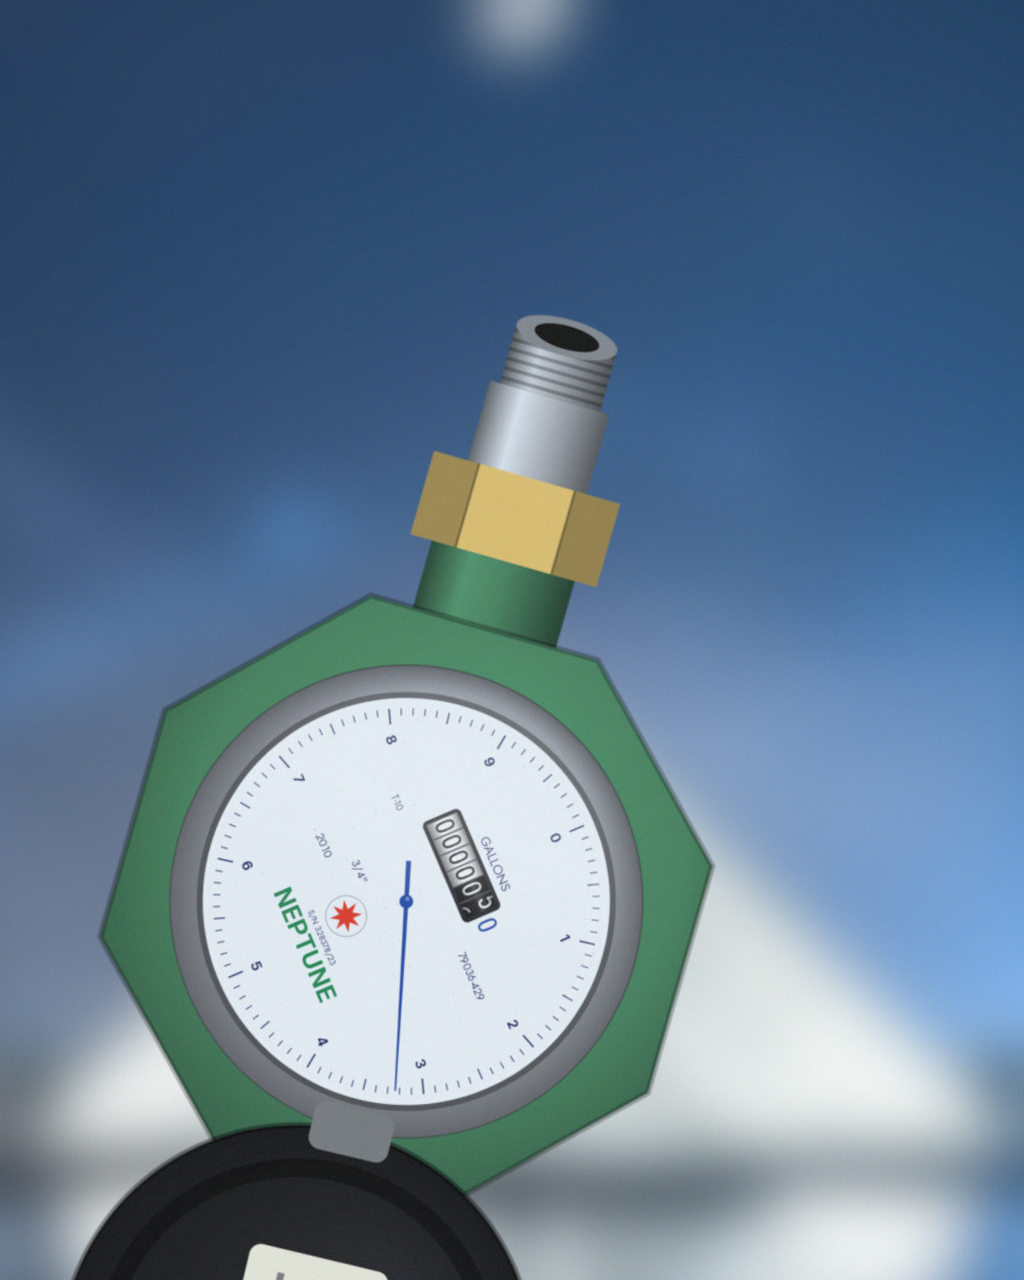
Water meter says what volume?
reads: 53.2 gal
